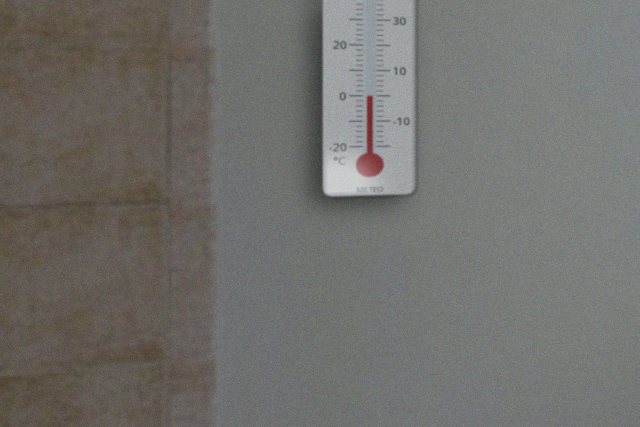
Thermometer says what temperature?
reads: 0 °C
